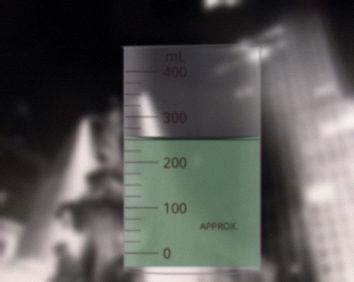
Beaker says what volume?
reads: 250 mL
